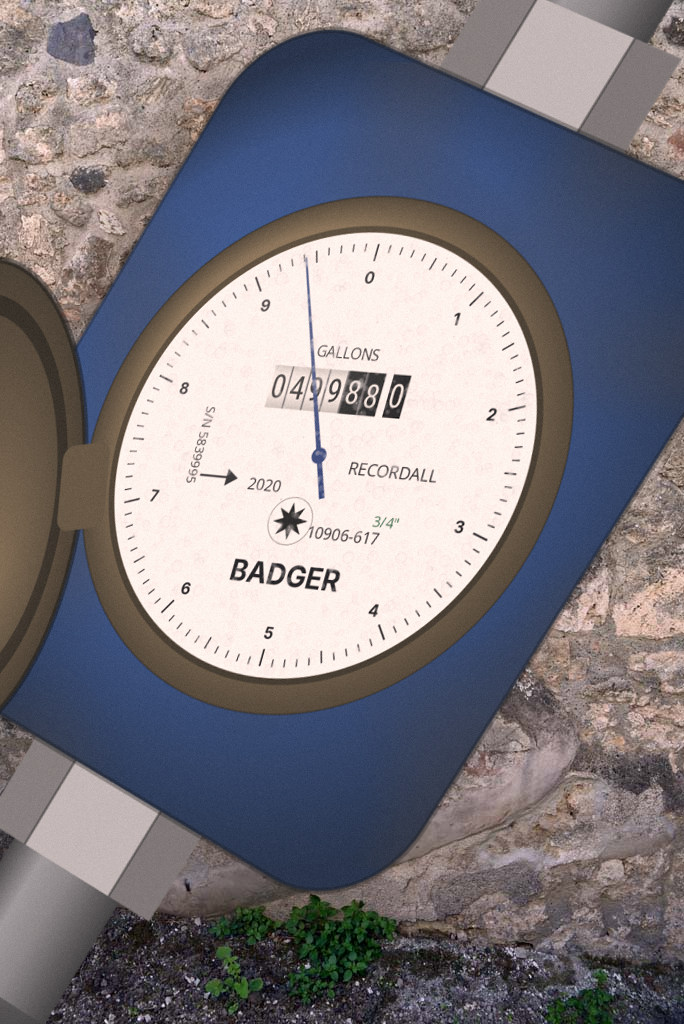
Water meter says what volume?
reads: 499879.4 gal
